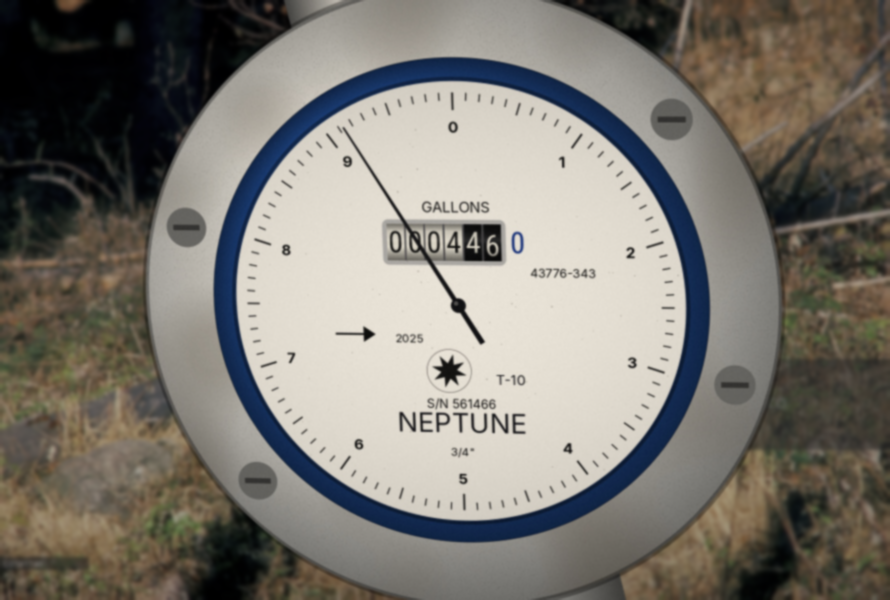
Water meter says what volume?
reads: 4459.1 gal
